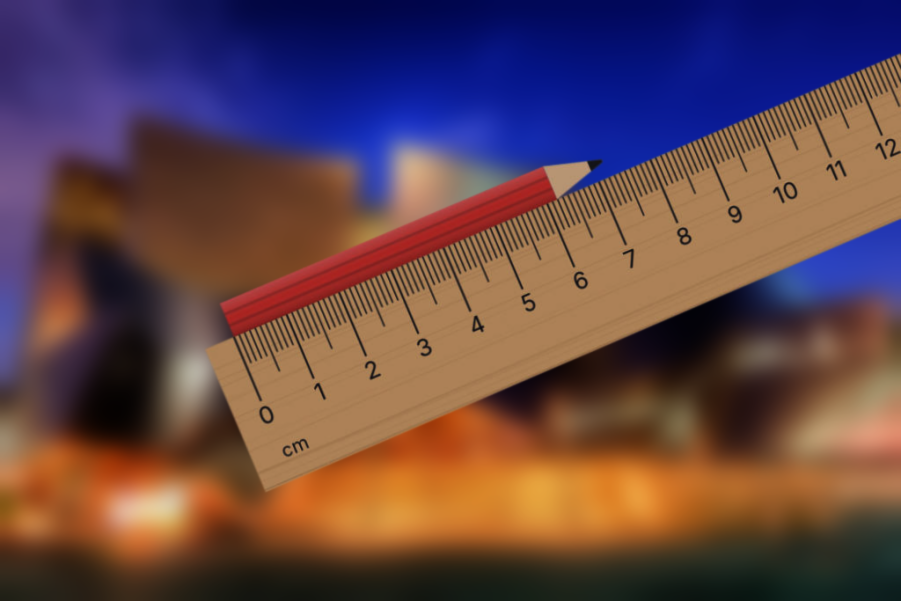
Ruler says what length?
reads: 7.2 cm
